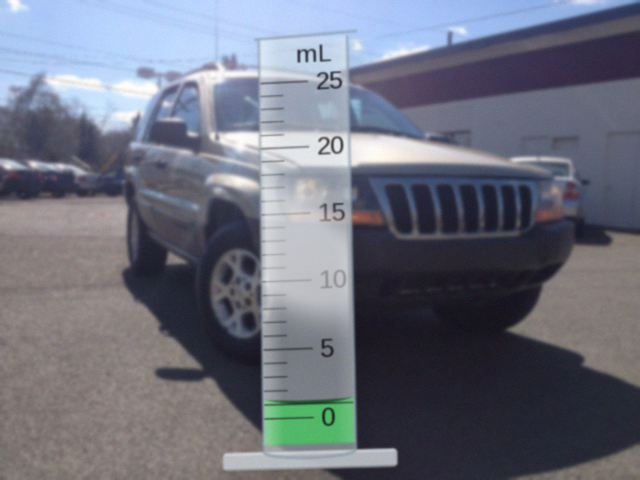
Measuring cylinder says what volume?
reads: 1 mL
